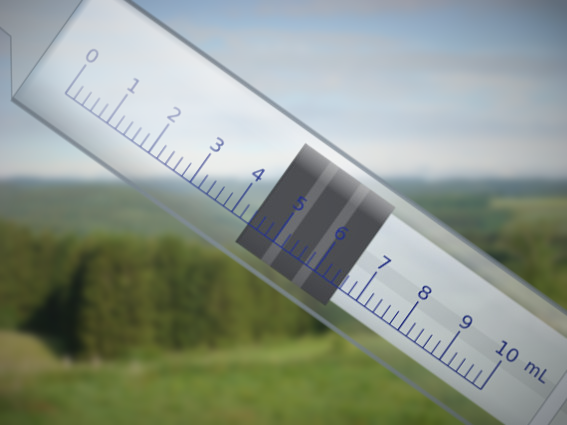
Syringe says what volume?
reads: 4.4 mL
